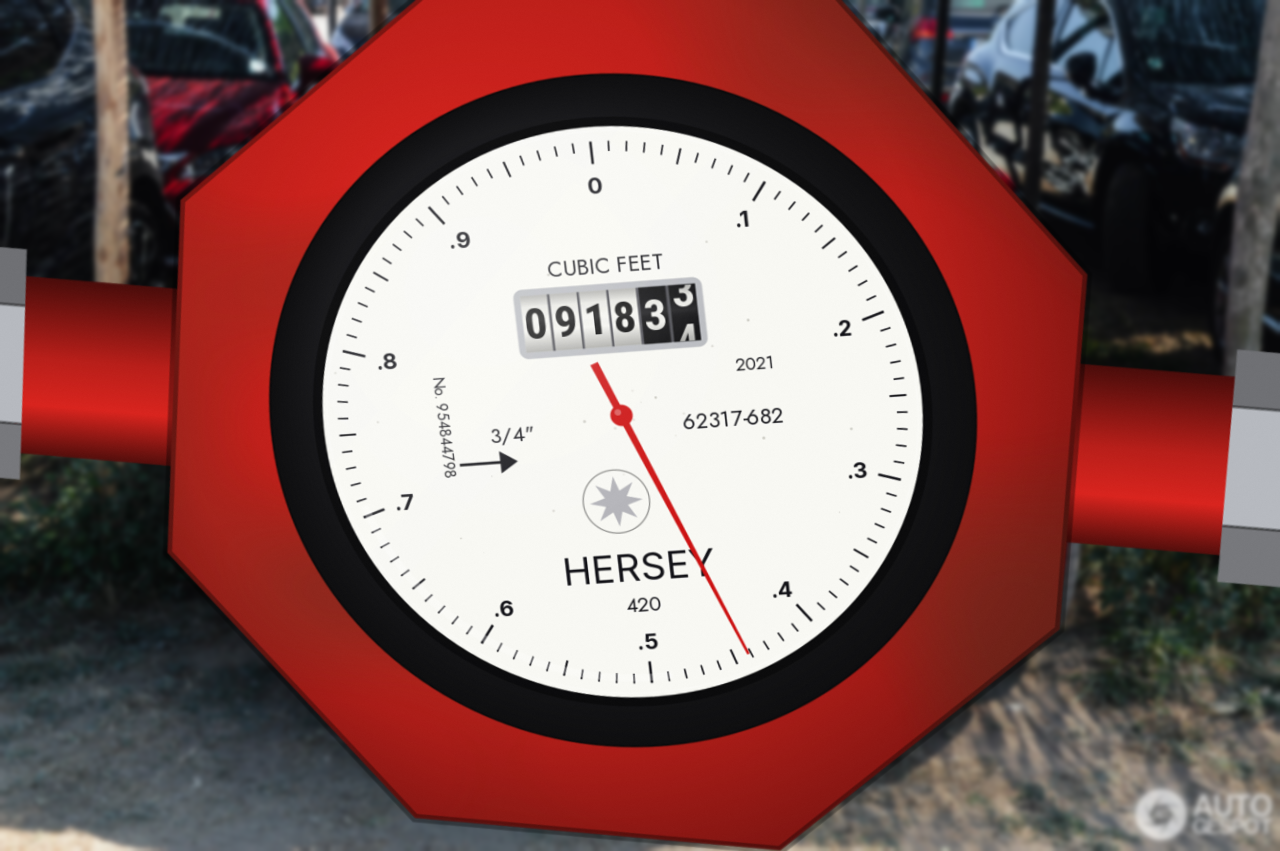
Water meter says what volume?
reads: 91833.44 ft³
